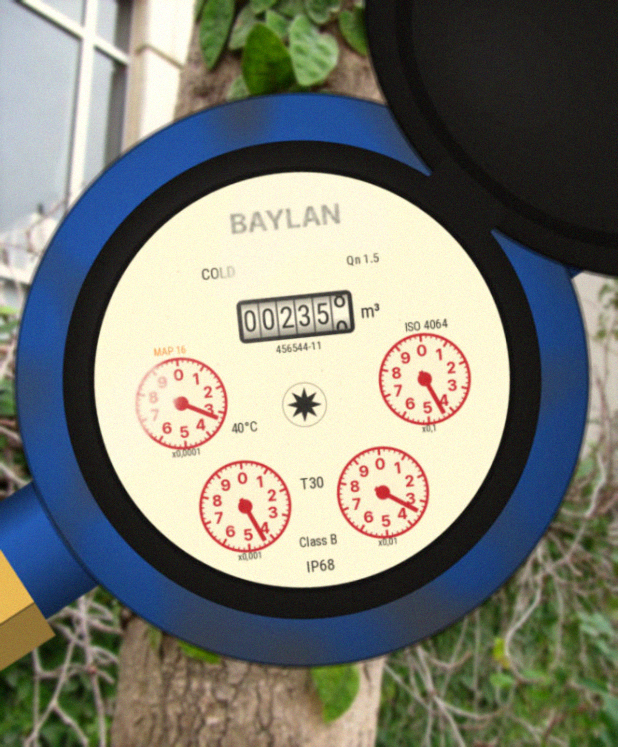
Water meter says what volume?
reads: 2358.4343 m³
